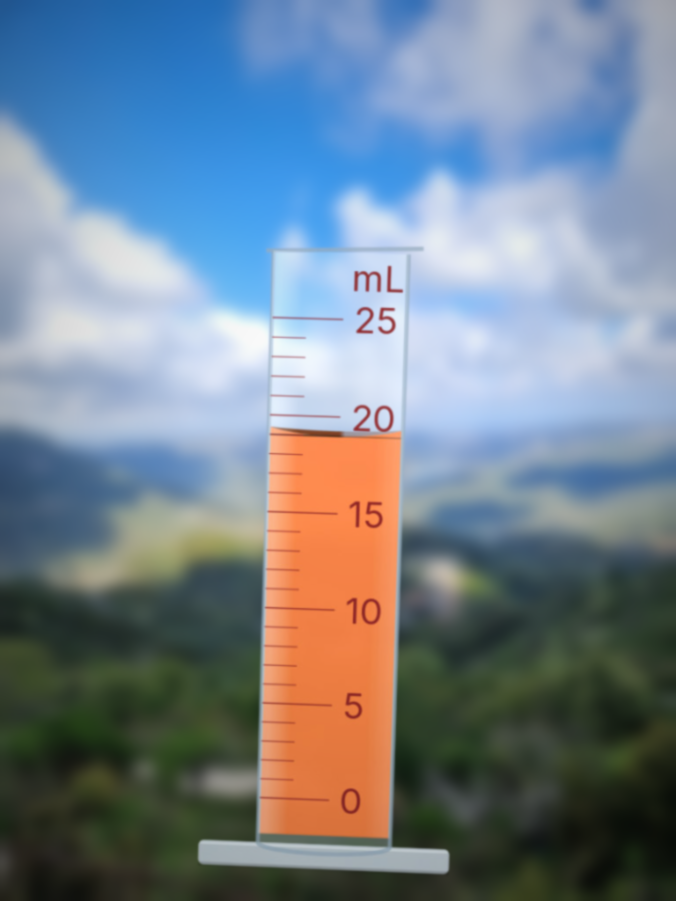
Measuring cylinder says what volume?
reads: 19 mL
